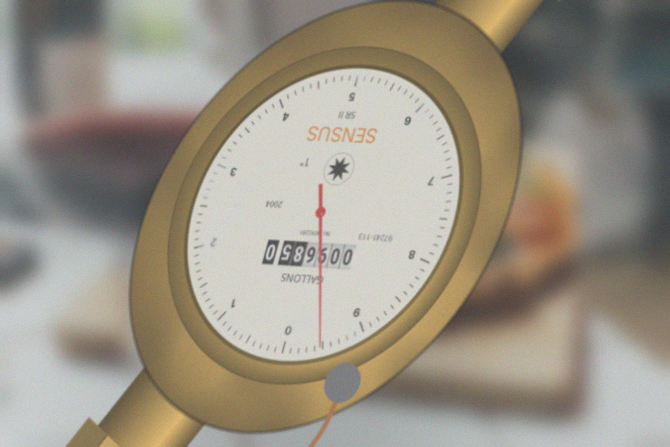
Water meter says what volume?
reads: 96849.5 gal
